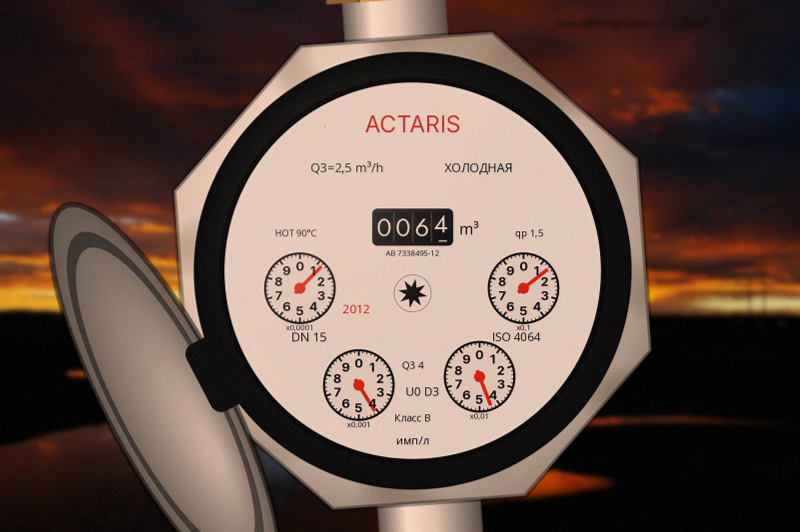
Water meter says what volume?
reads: 64.1441 m³
